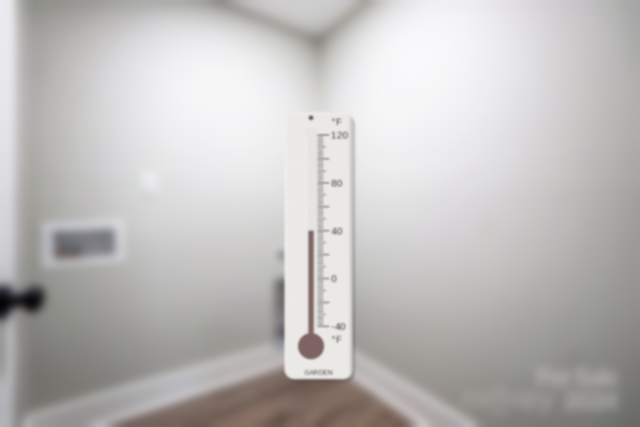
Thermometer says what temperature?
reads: 40 °F
